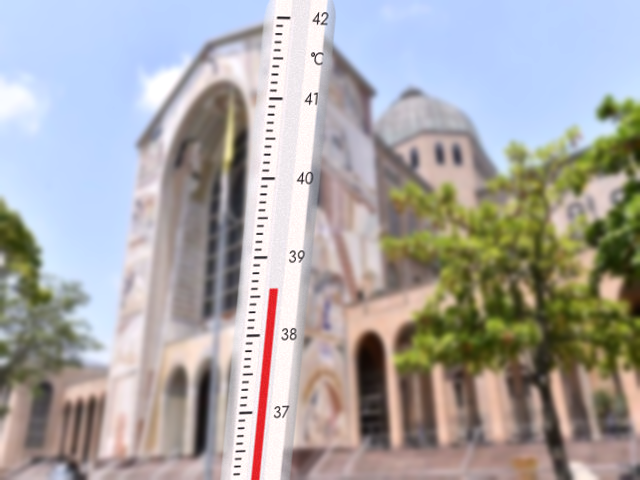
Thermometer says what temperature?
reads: 38.6 °C
